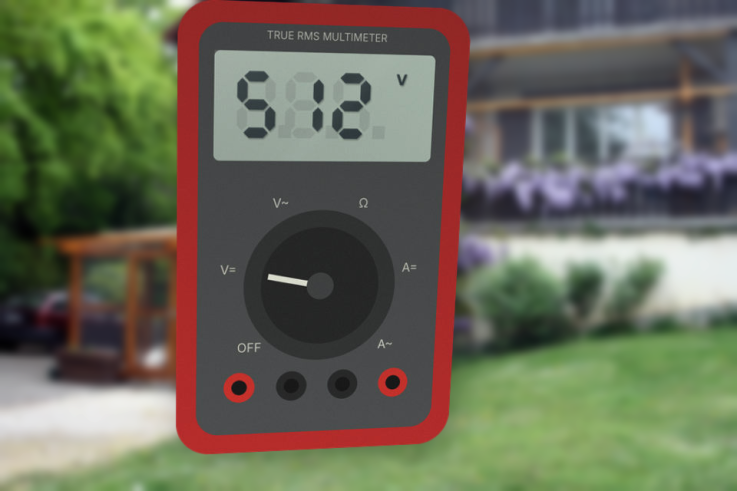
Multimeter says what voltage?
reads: 512 V
